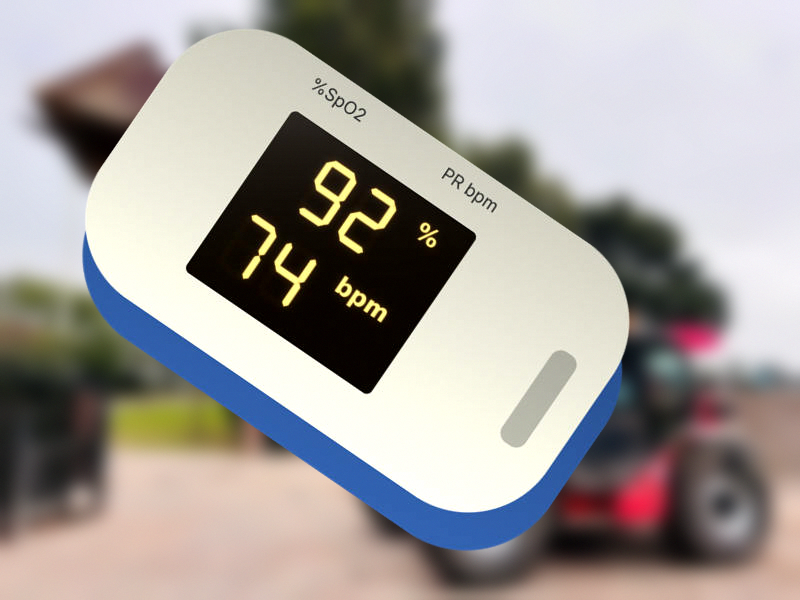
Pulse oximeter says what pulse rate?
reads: 74 bpm
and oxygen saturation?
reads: 92 %
